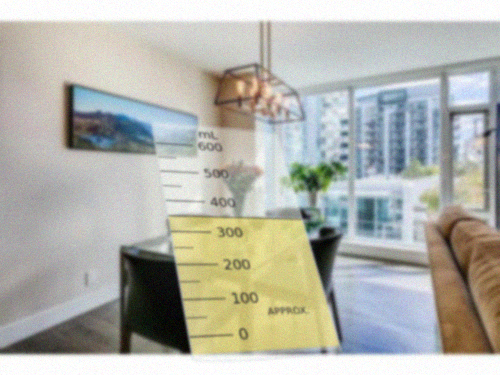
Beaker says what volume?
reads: 350 mL
